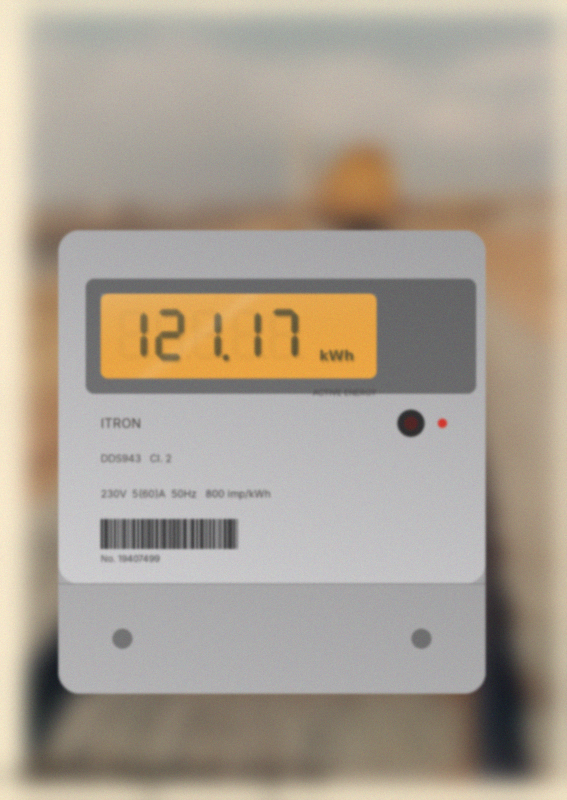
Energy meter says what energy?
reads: 121.17 kWh
